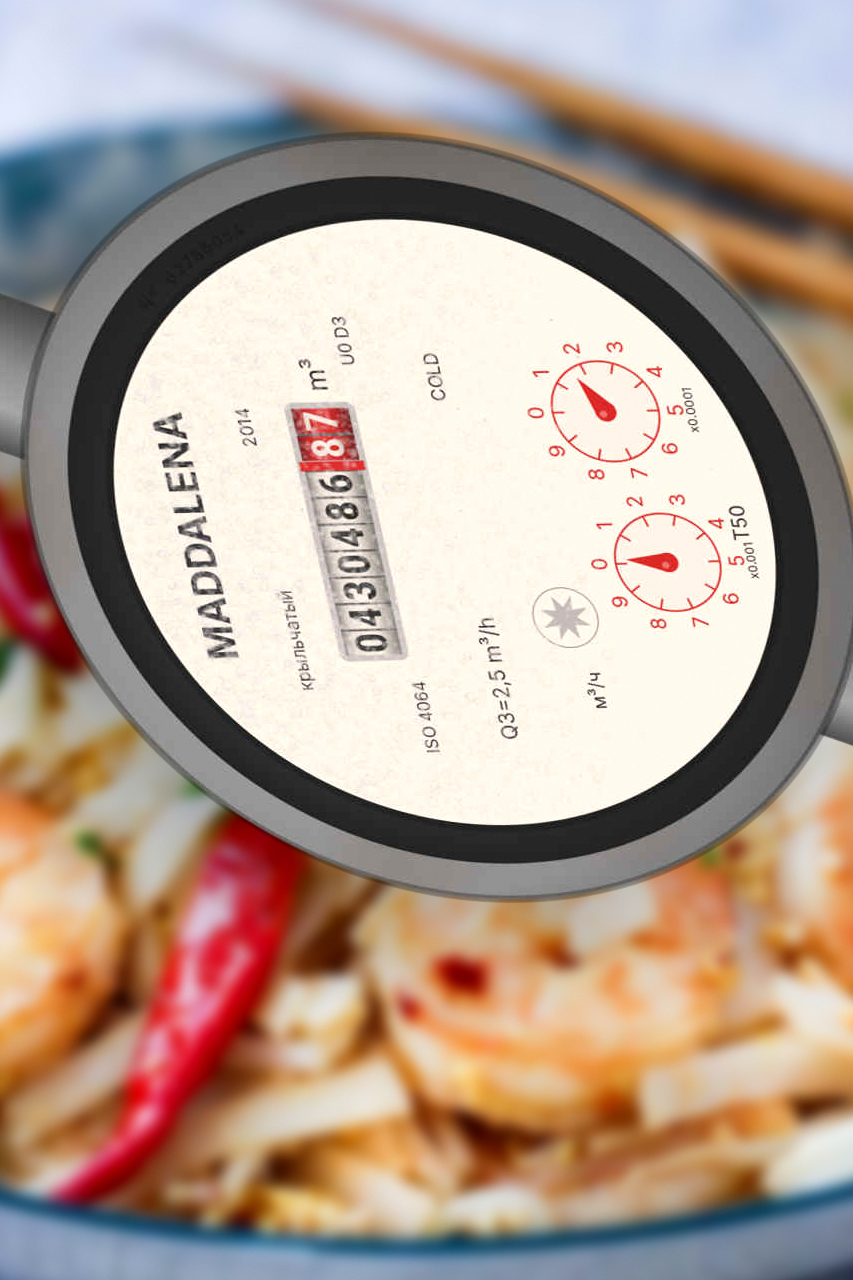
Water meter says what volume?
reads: 430486.8701 m³
